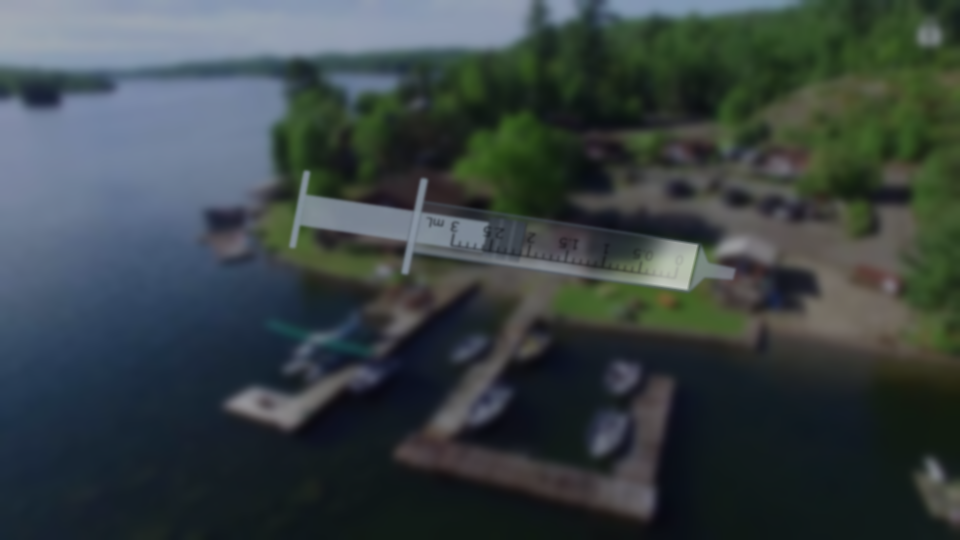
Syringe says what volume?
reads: 2.1 mL
